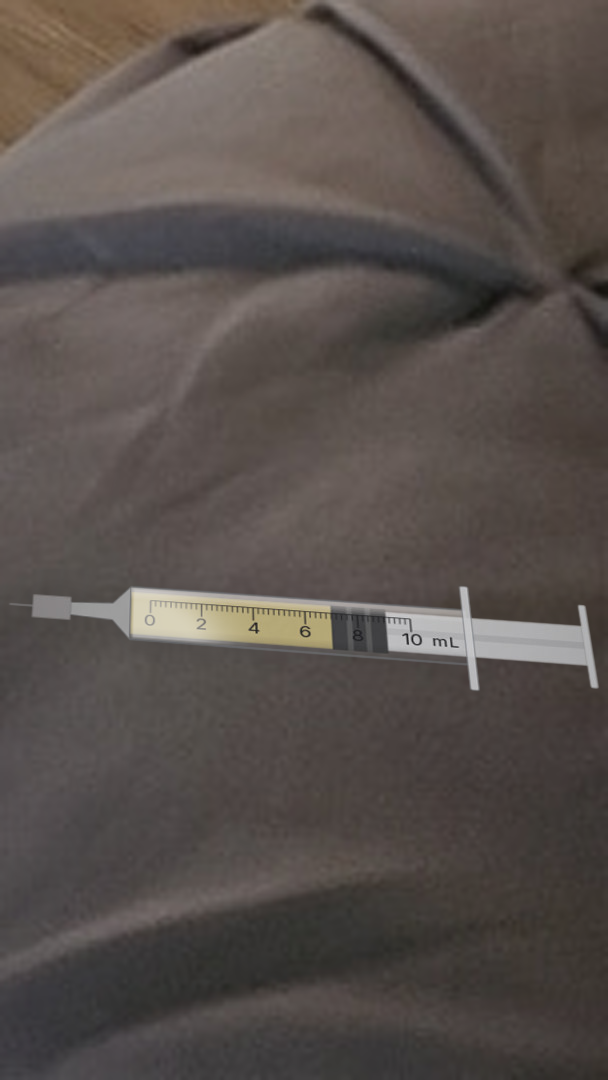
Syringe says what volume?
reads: 7 mL
